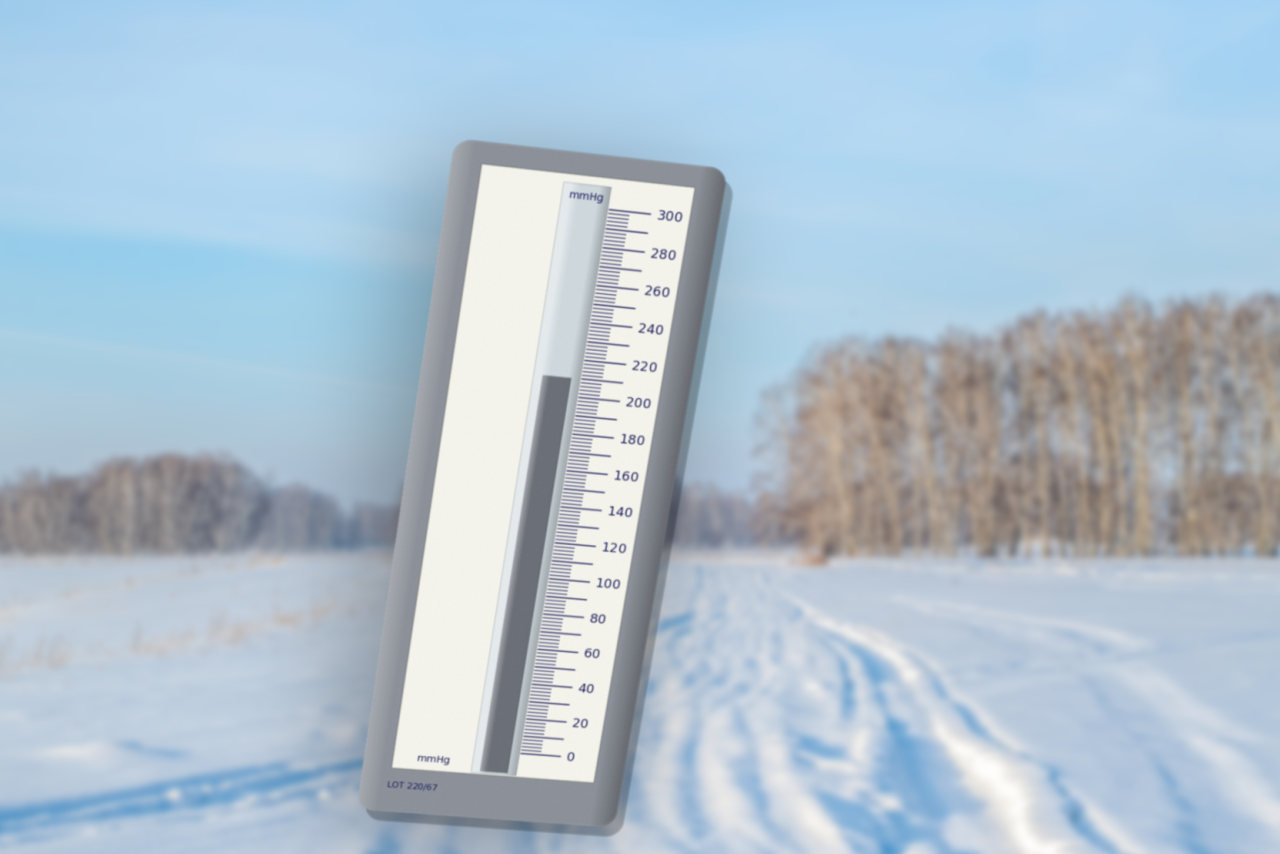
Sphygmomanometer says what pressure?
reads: 210 mmHg
